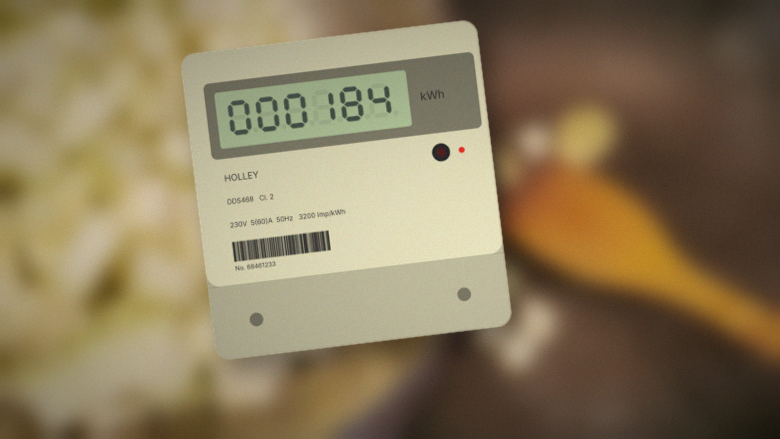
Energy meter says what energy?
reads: 184 kWh
